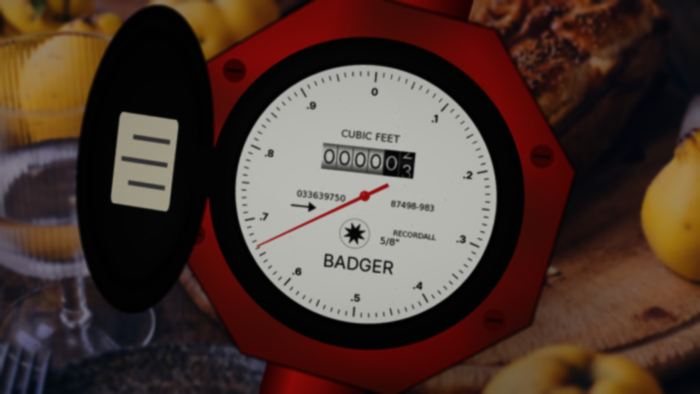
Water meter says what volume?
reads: 2.66 ft³
